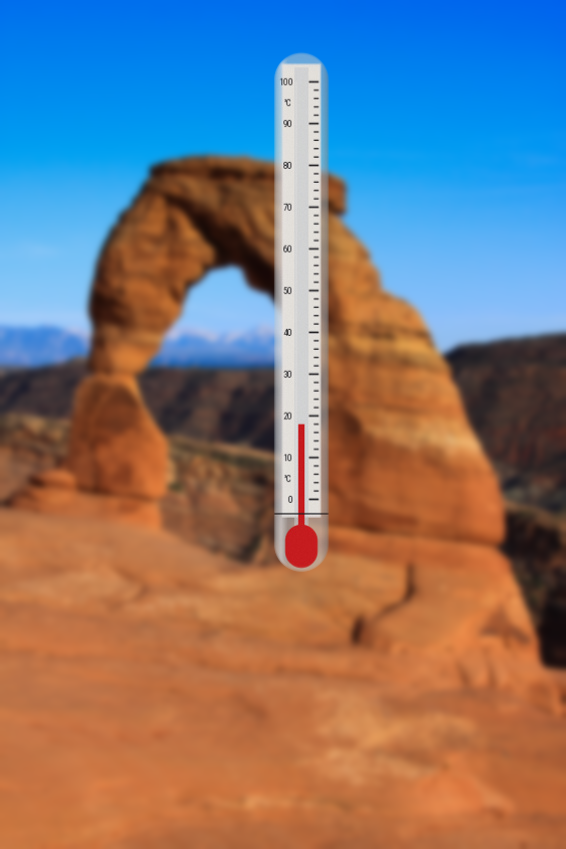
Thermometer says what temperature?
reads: 18 °C
